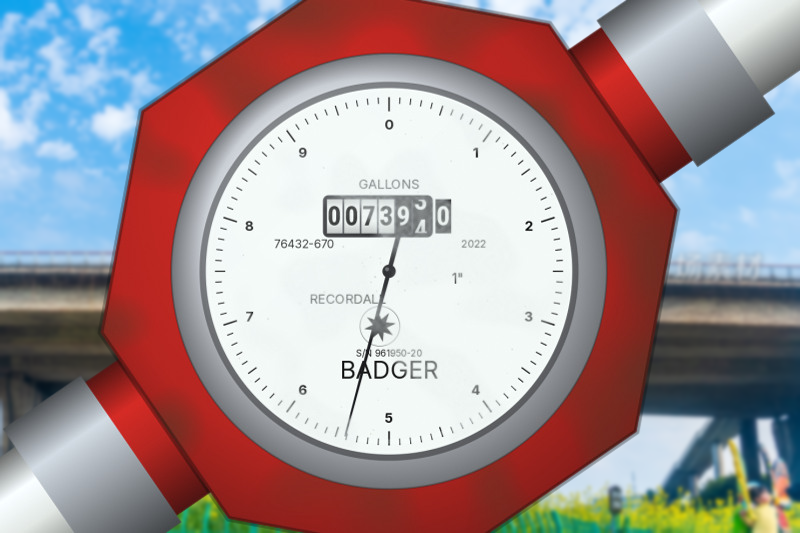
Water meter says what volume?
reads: 73935.4 gal
